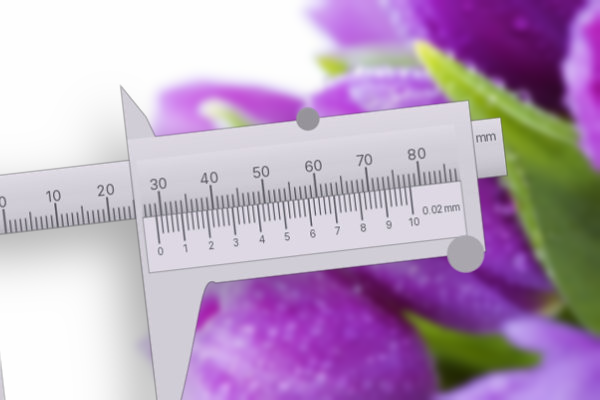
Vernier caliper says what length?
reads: 29.0 mm
